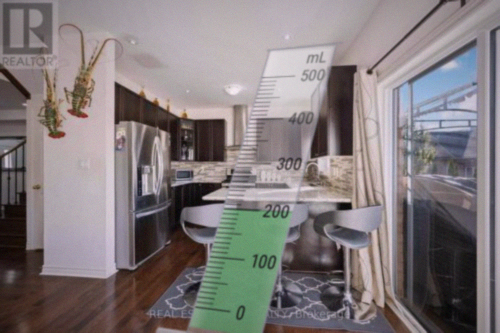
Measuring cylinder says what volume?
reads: 200 mL
